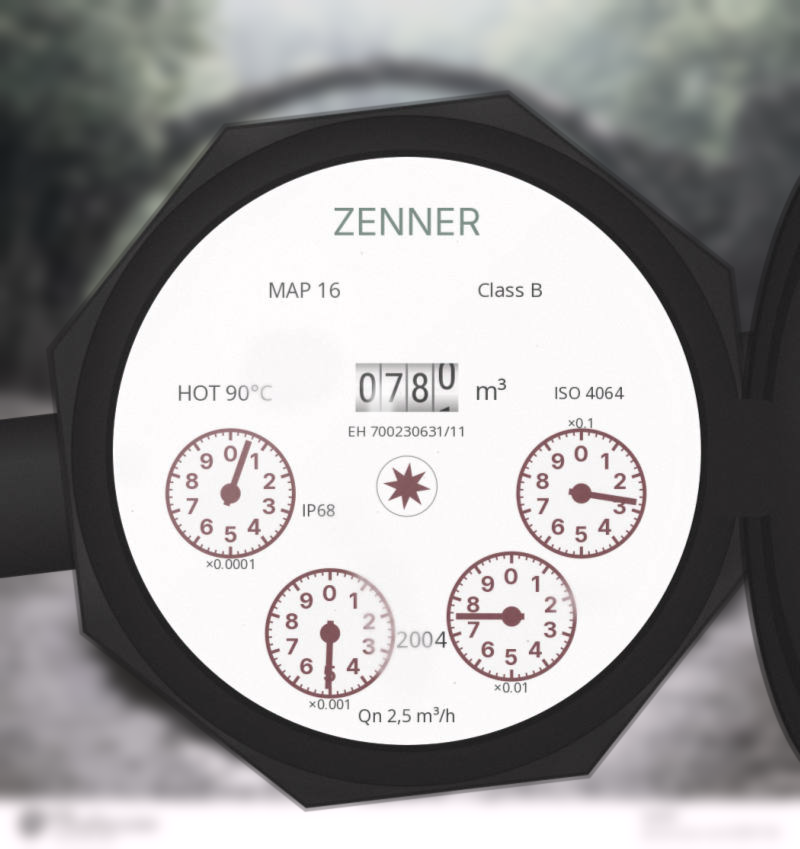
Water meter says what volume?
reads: 780.2750 m³
